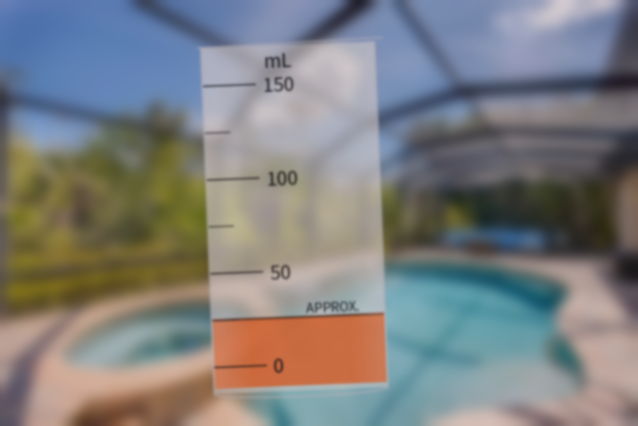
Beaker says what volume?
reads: 25 mL
